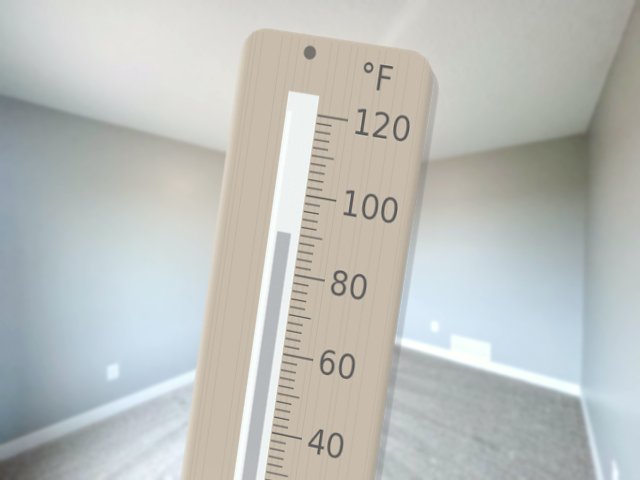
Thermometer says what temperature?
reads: 90 °F
